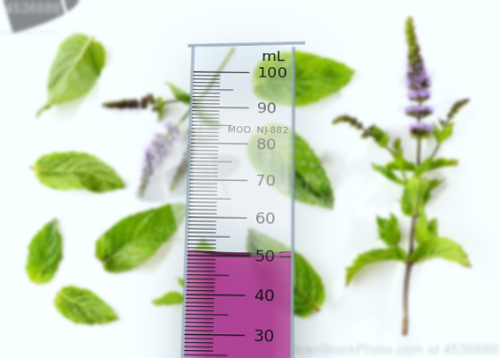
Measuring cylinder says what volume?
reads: 50 mL
